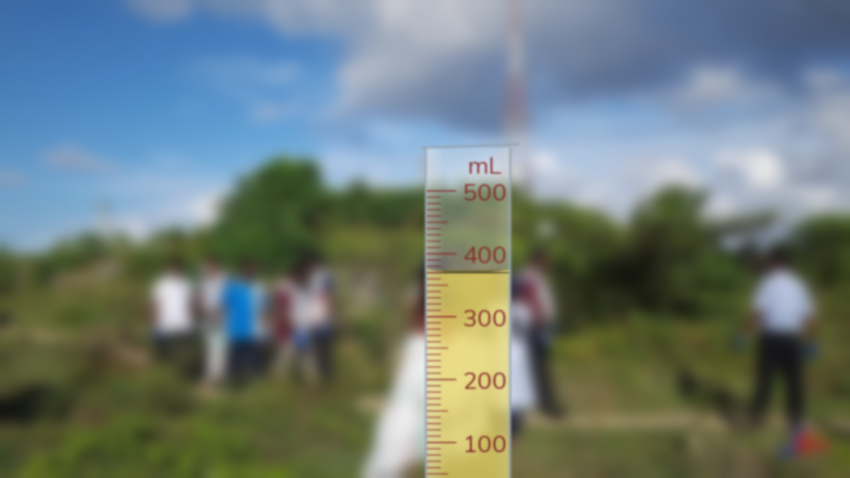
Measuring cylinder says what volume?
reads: 370 mL
